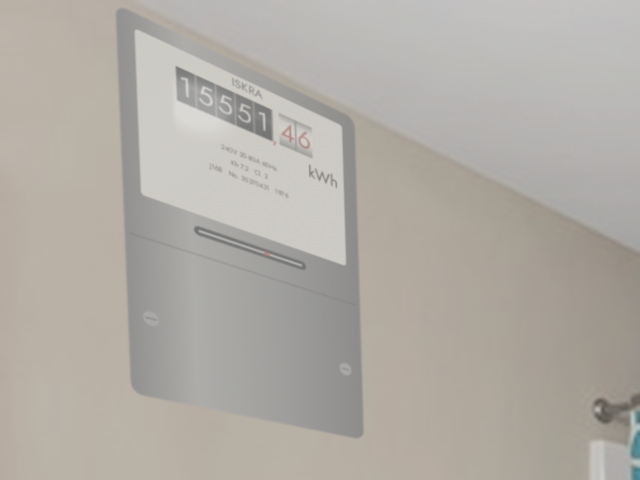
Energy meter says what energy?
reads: 15551.46 kWh
